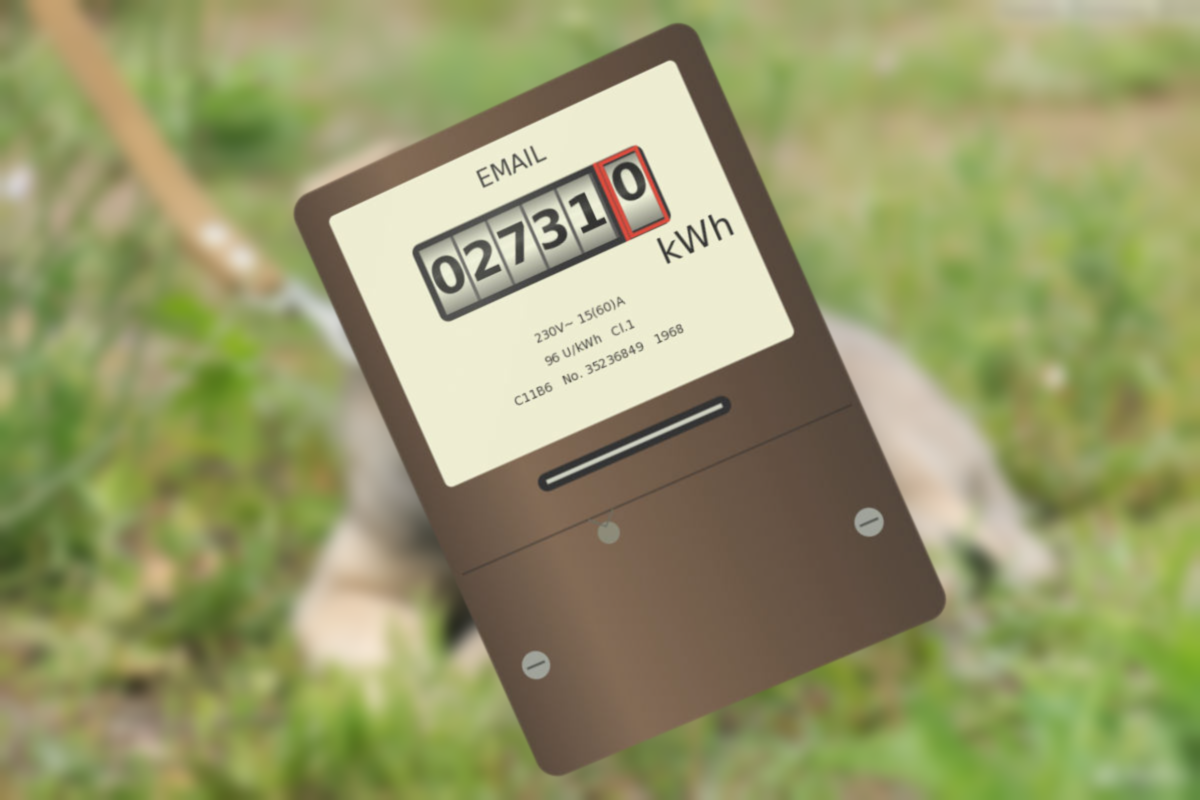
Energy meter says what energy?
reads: 2731.0 kWh
